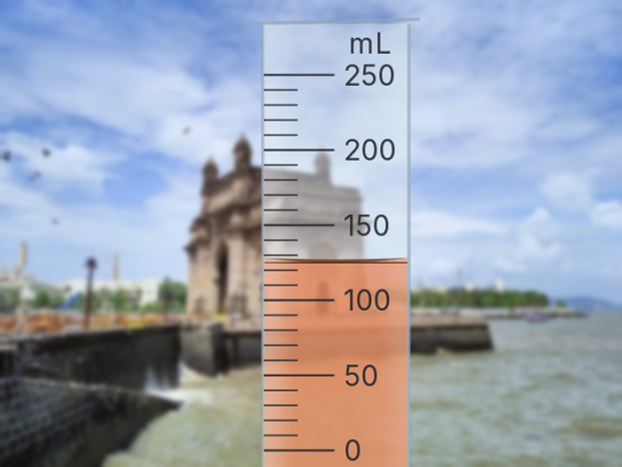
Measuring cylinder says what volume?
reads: 125 mL
